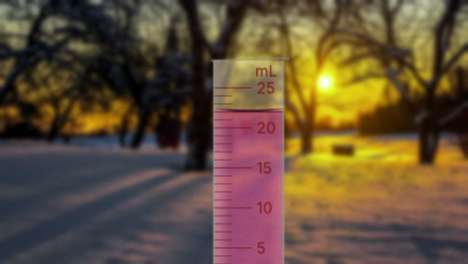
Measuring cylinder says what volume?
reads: 22 mL
